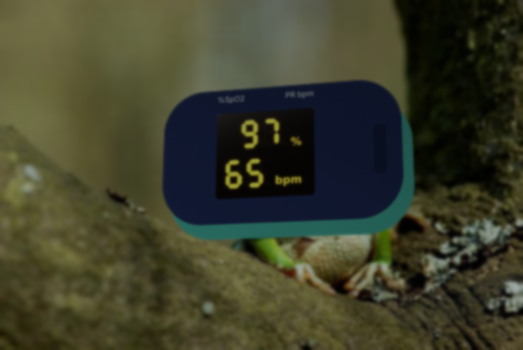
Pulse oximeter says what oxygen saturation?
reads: 97 %
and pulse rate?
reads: 65 bpm
